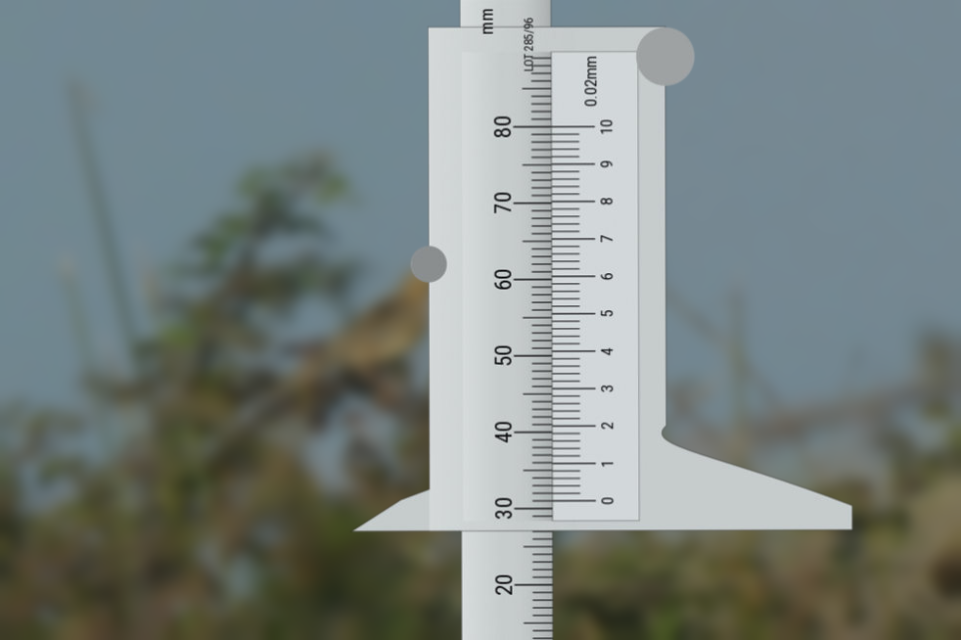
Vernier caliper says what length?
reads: 31.0 mm
